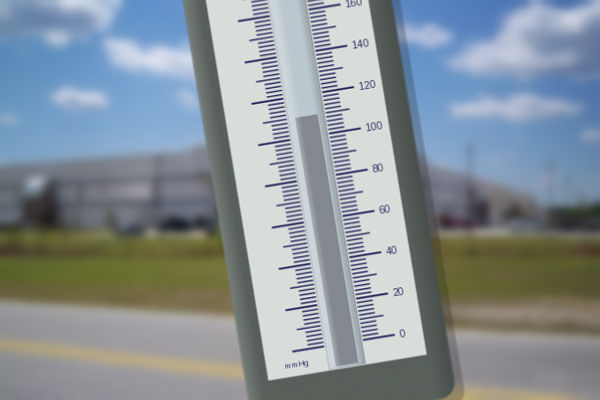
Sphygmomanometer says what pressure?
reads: 110 mmHg
